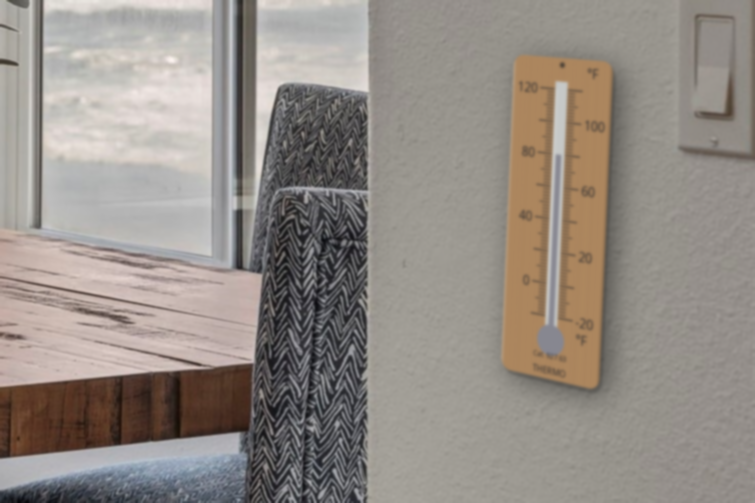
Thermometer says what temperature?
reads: 80 °F
